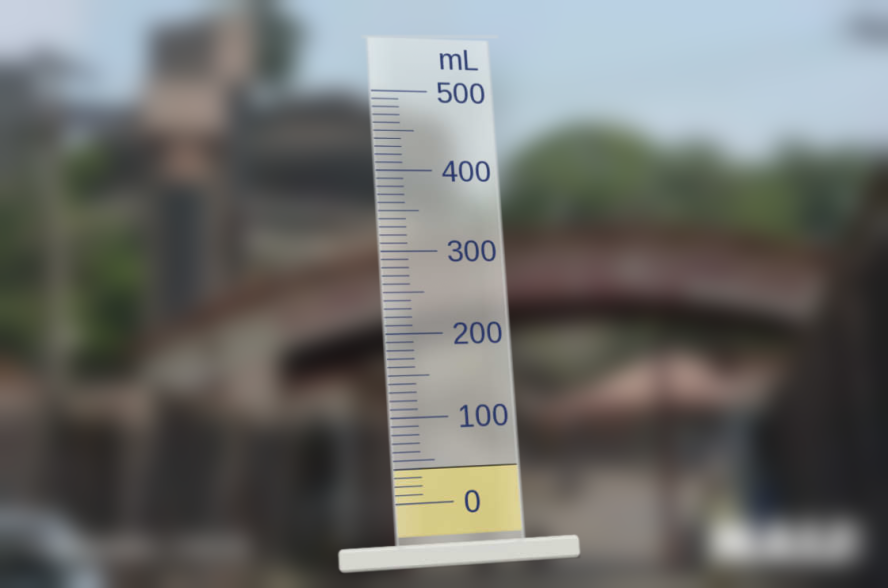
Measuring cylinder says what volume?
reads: 40 mL
